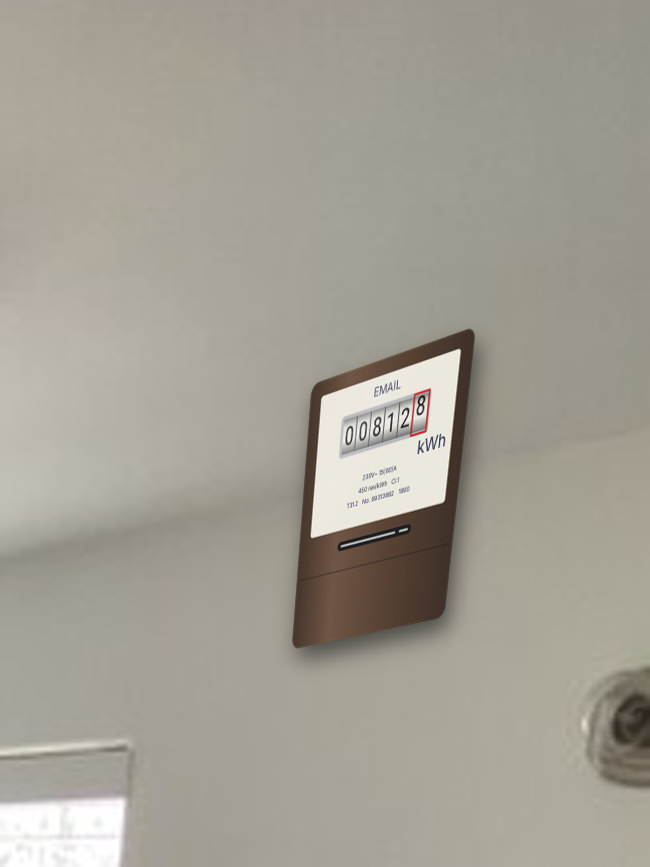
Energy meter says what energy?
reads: 812.8 kWh
